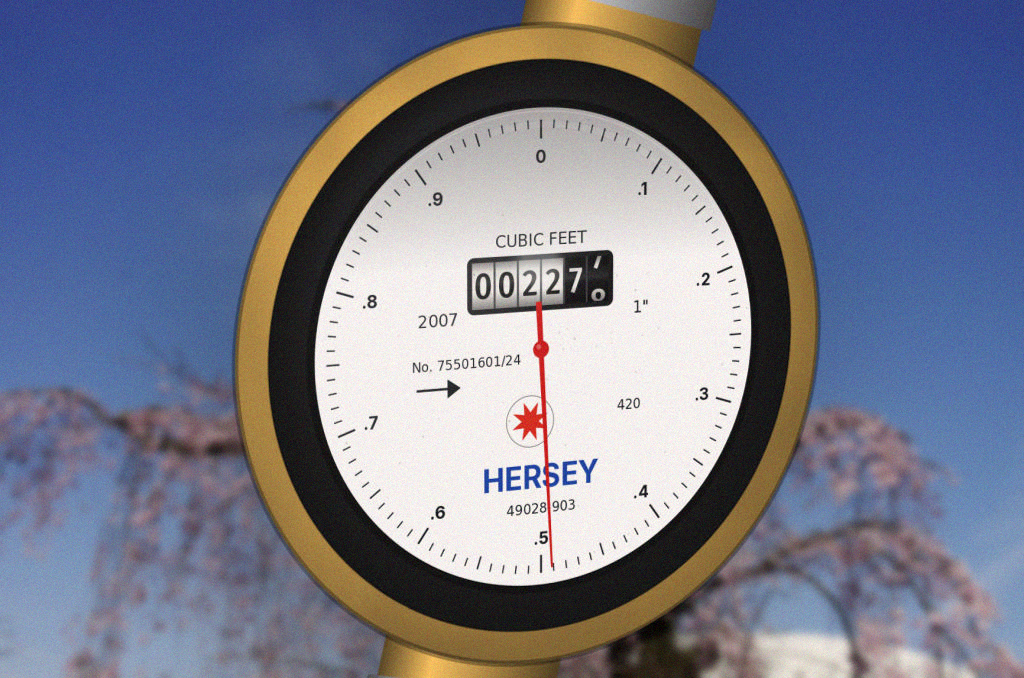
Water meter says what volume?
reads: 2277.49 ft³
